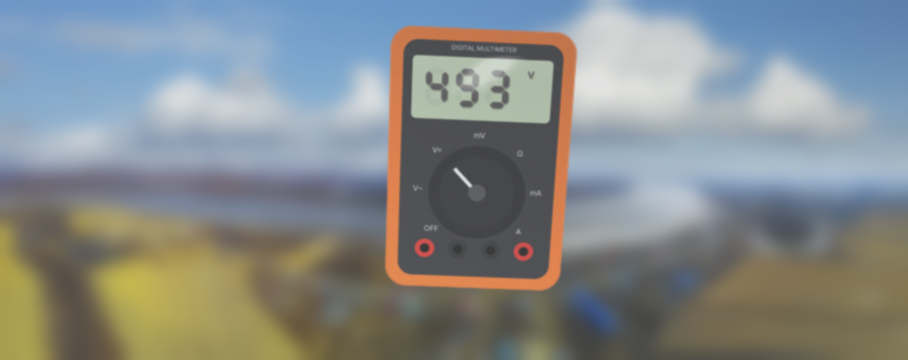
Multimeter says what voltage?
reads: 493 V
